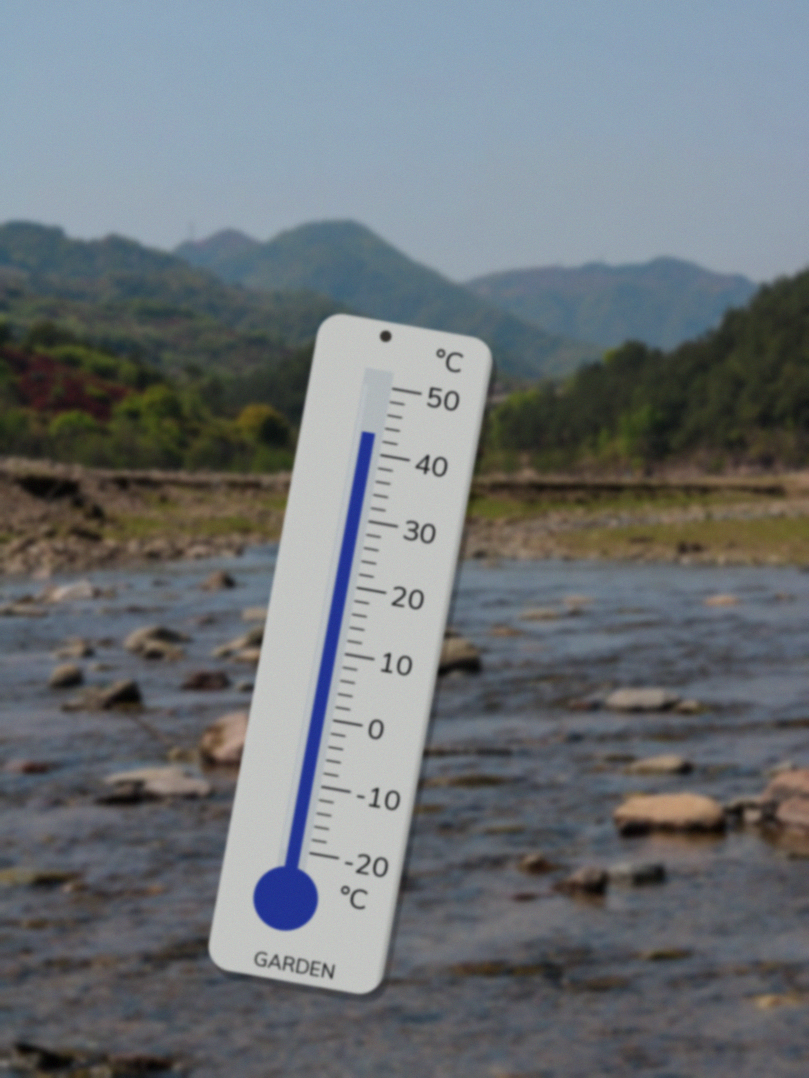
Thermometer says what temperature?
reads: 43 °C
